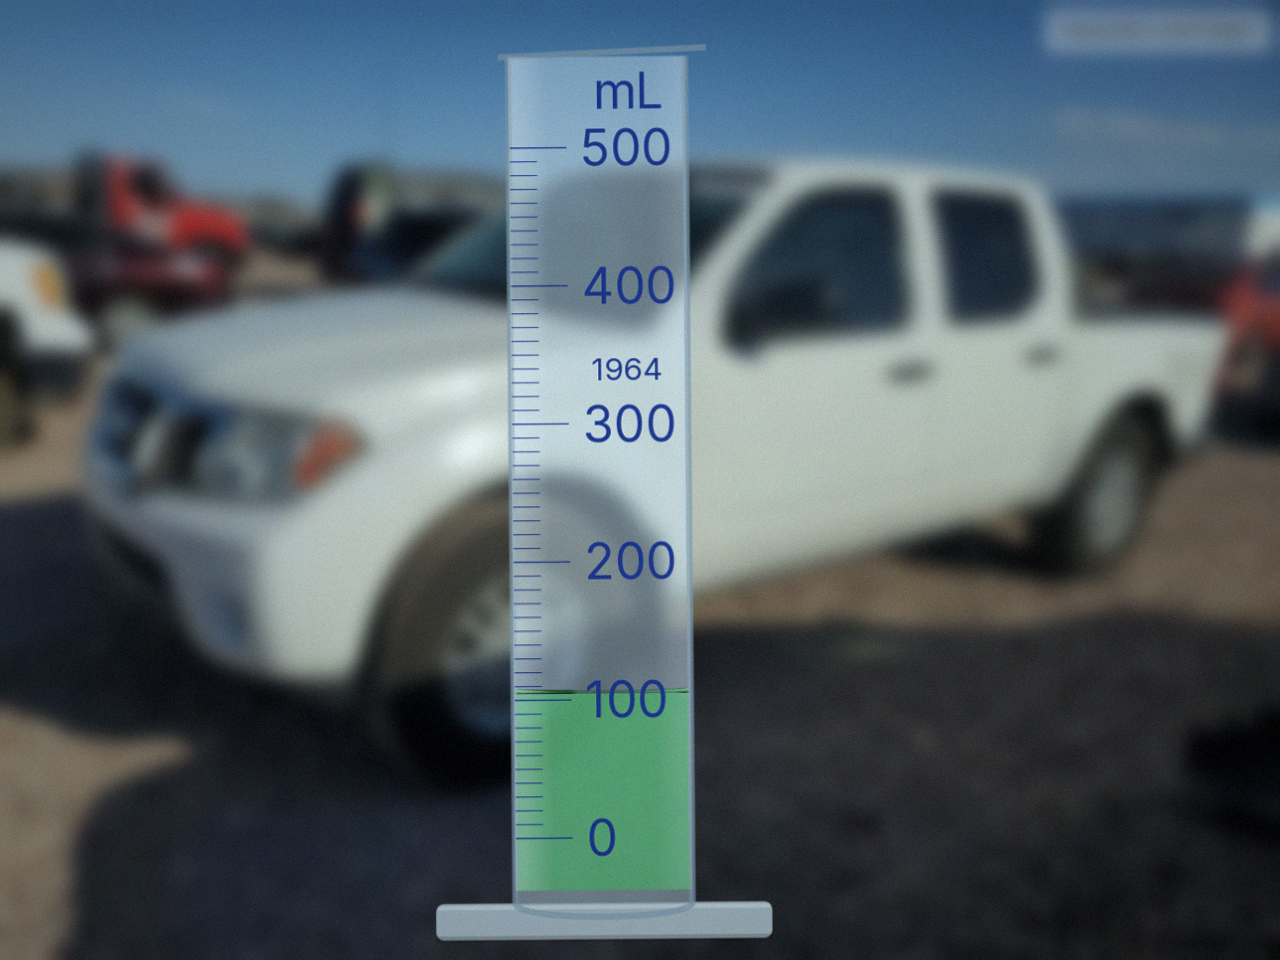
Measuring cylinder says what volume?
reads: 105 mL
